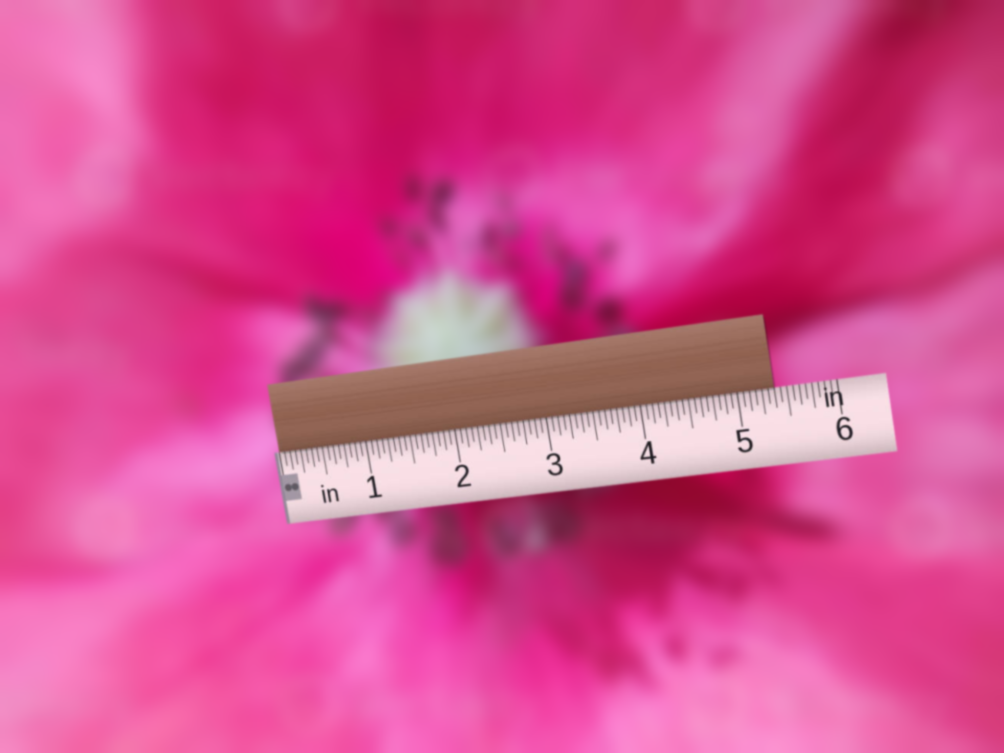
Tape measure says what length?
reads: 5.375 in
